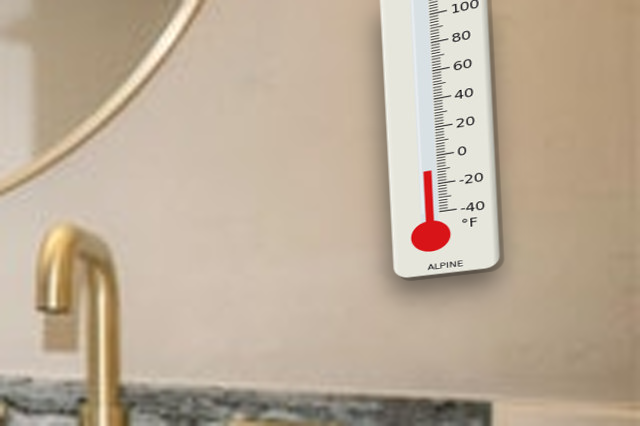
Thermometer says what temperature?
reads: -10 °F
